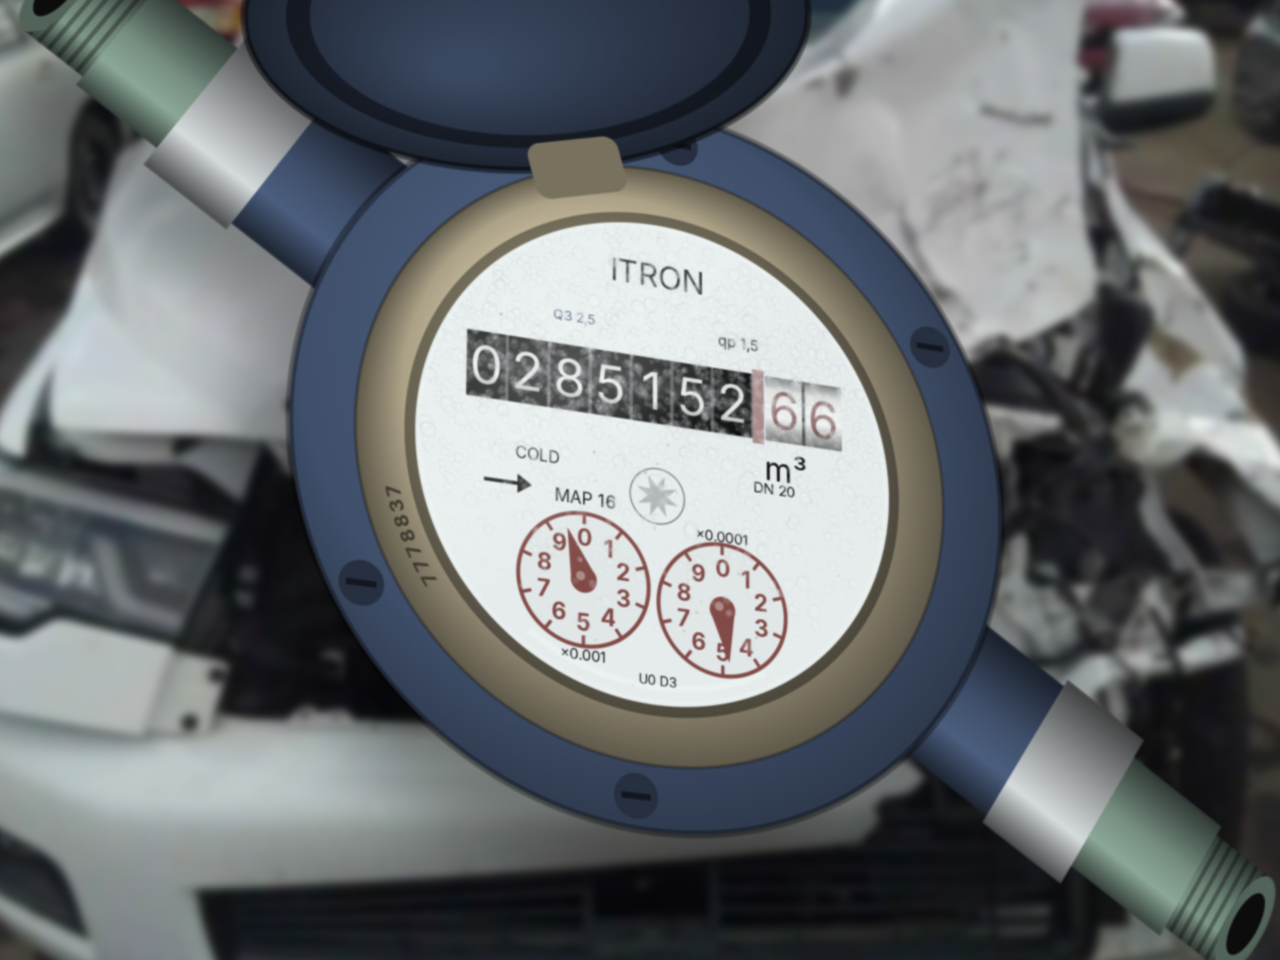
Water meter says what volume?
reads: 285152.6594 m³
